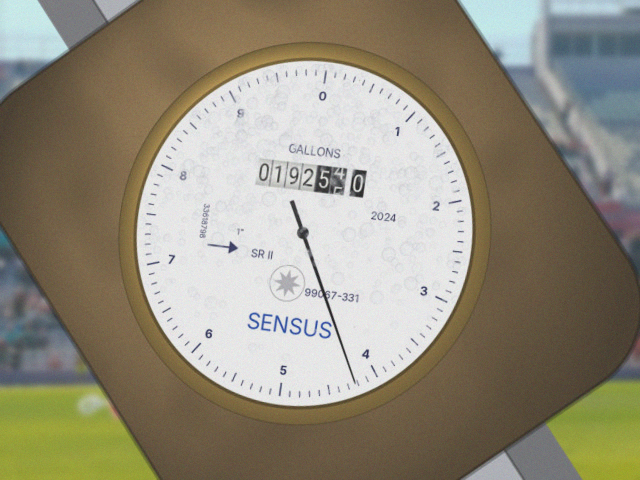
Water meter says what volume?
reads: 192544.2 gal
